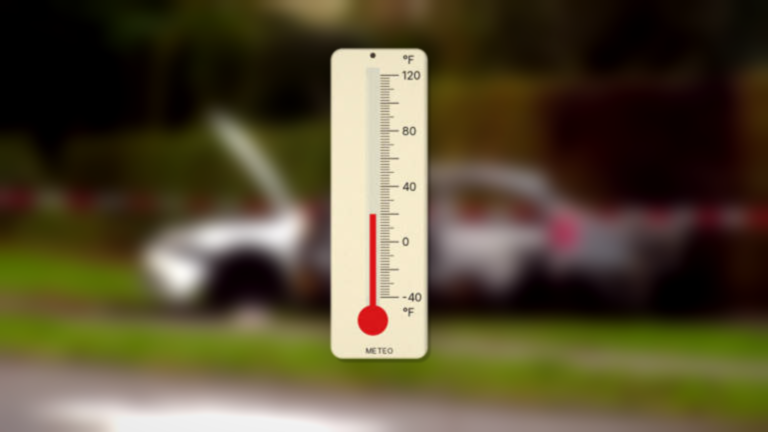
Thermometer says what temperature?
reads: 20 °F
